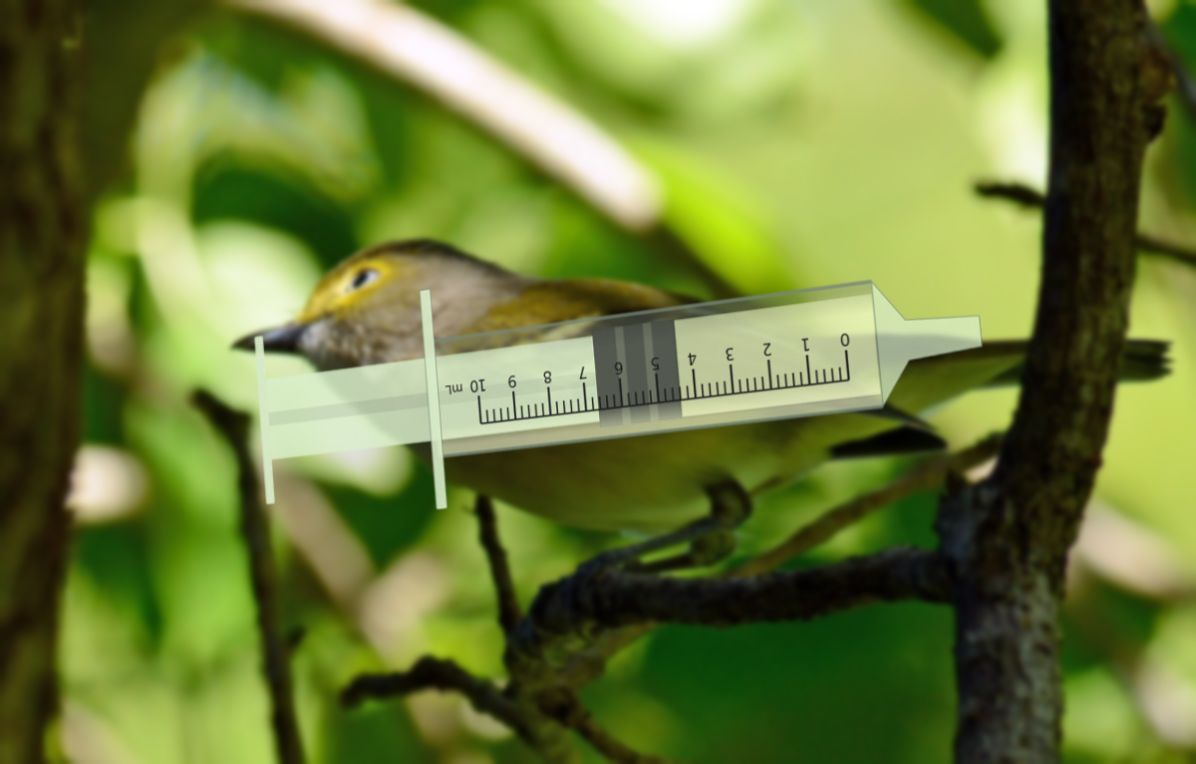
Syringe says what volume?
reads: 4.4 mL
